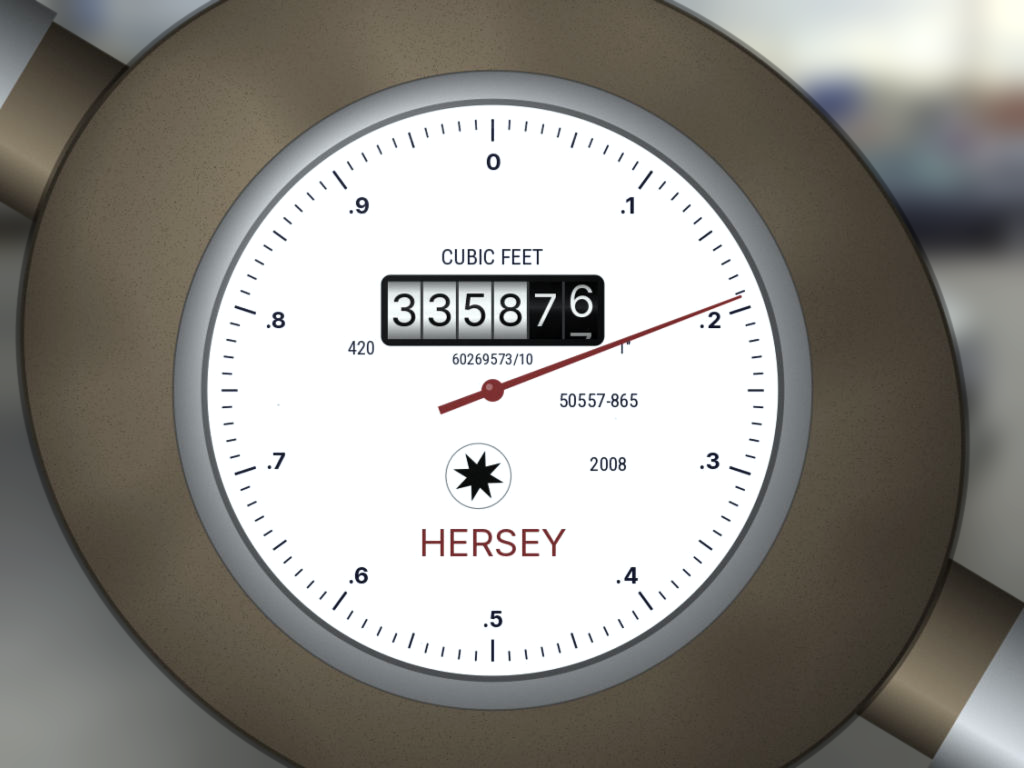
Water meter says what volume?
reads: 335876.19 ft³
